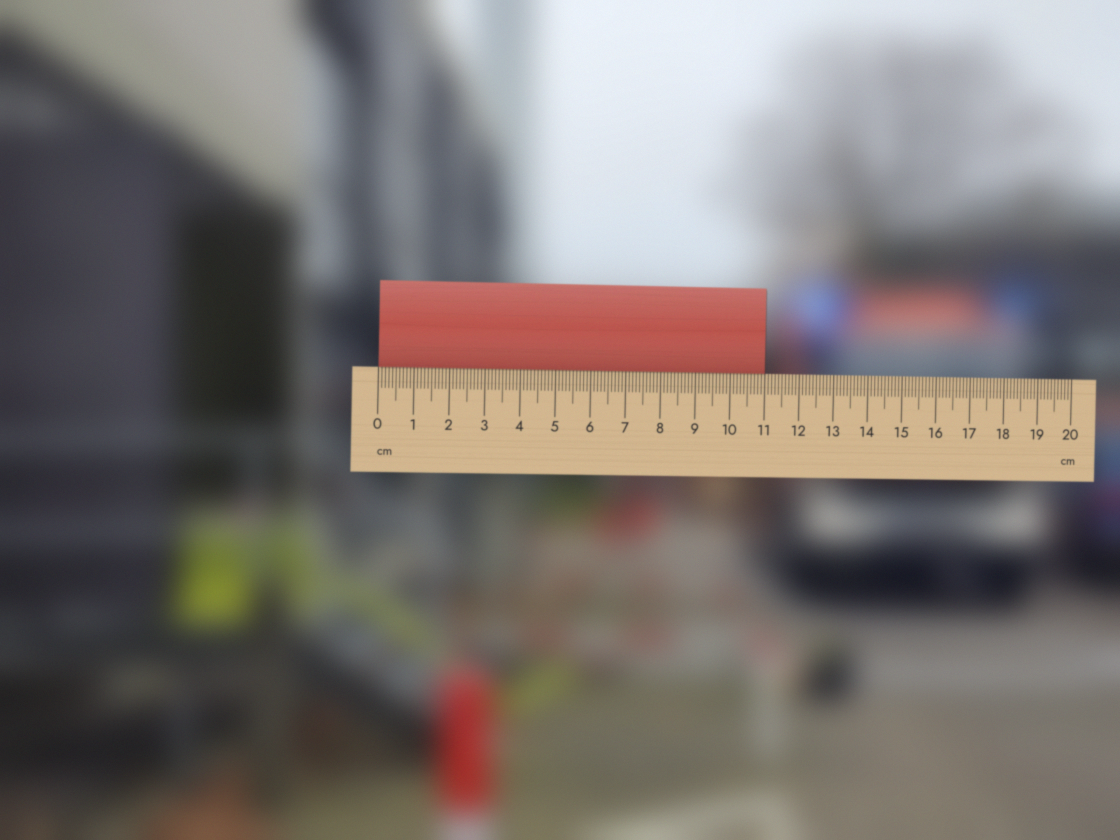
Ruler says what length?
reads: 11 cm
